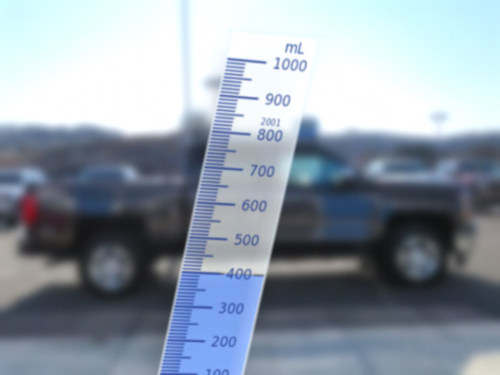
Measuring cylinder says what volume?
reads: 400 mL
